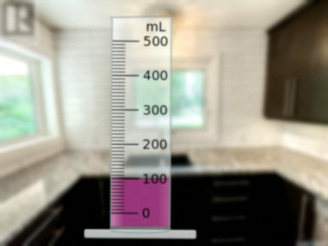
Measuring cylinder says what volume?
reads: 100 mL
